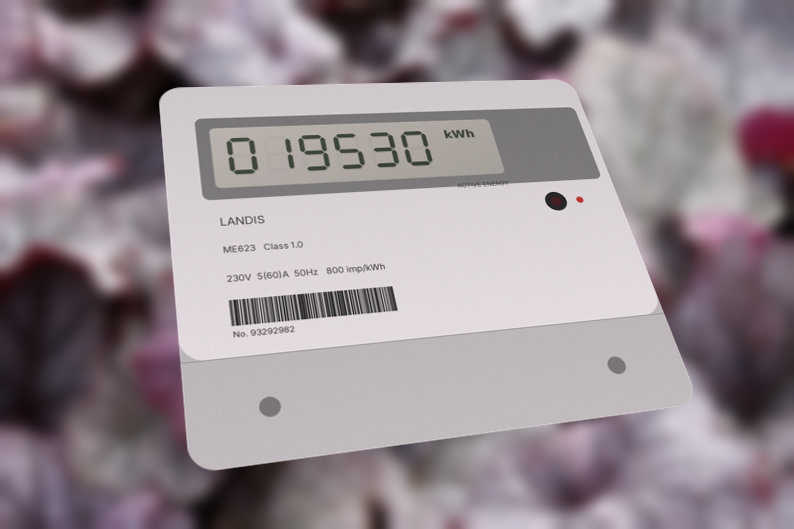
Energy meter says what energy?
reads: 19530 kWh
